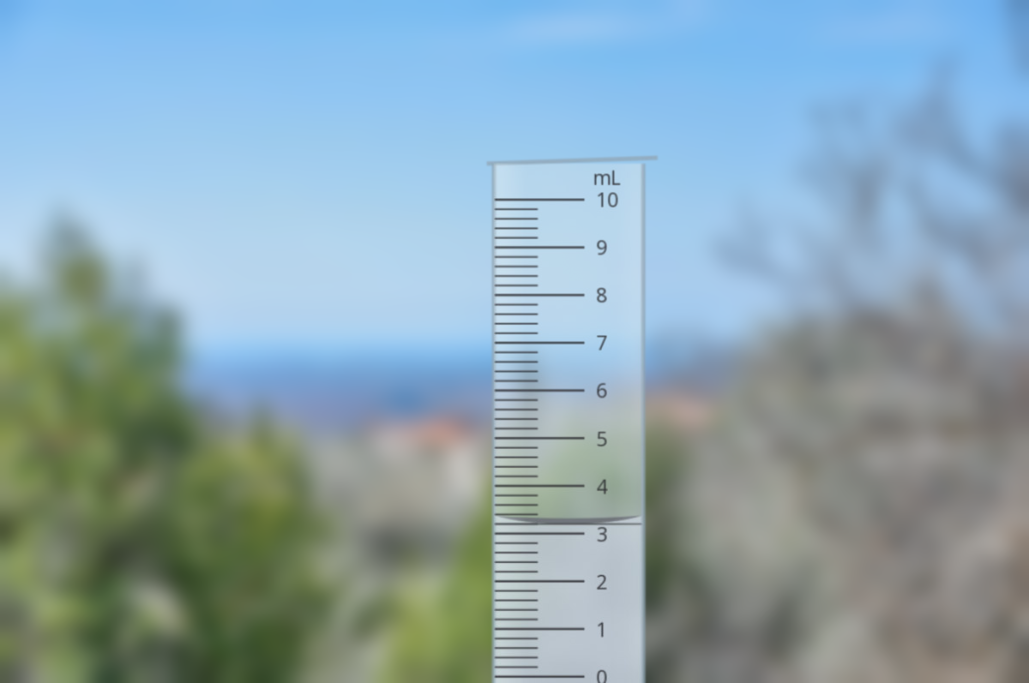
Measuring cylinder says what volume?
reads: 3.2 mL
